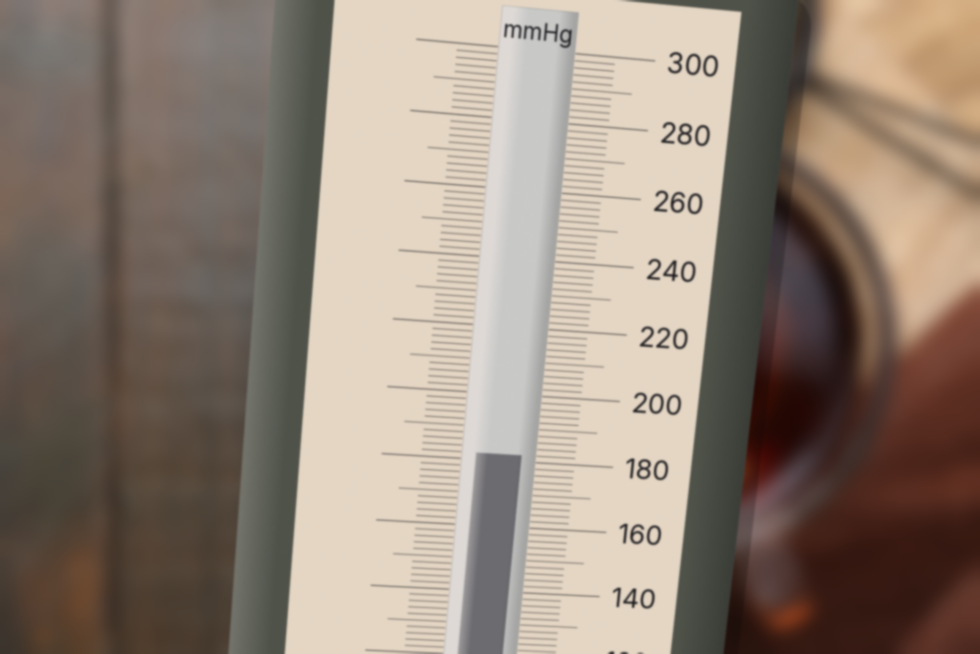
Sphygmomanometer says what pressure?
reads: 182 mmHg
